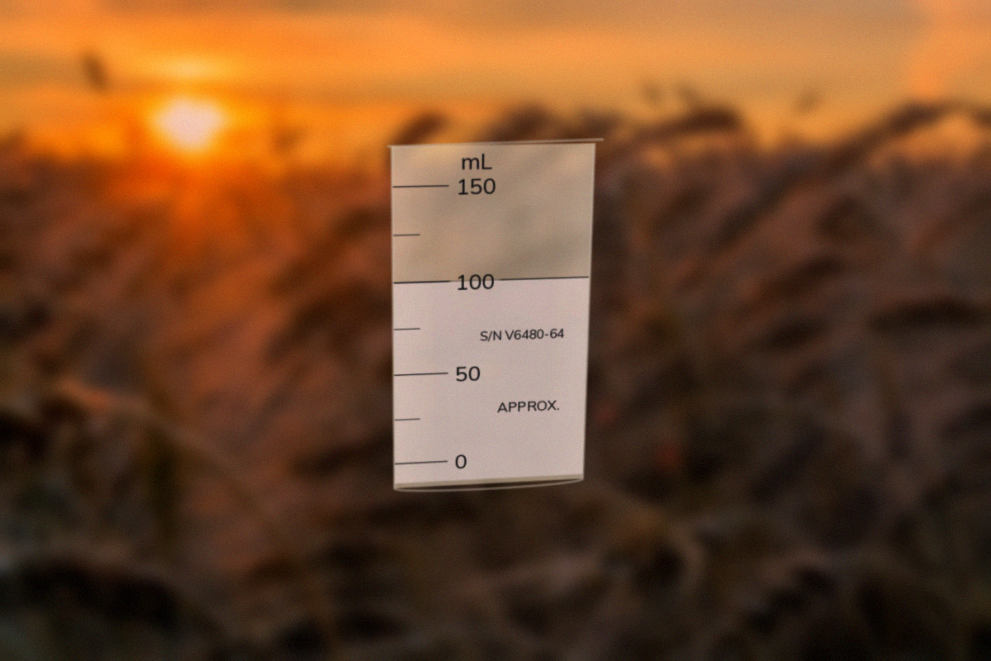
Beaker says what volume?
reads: 100 mL
